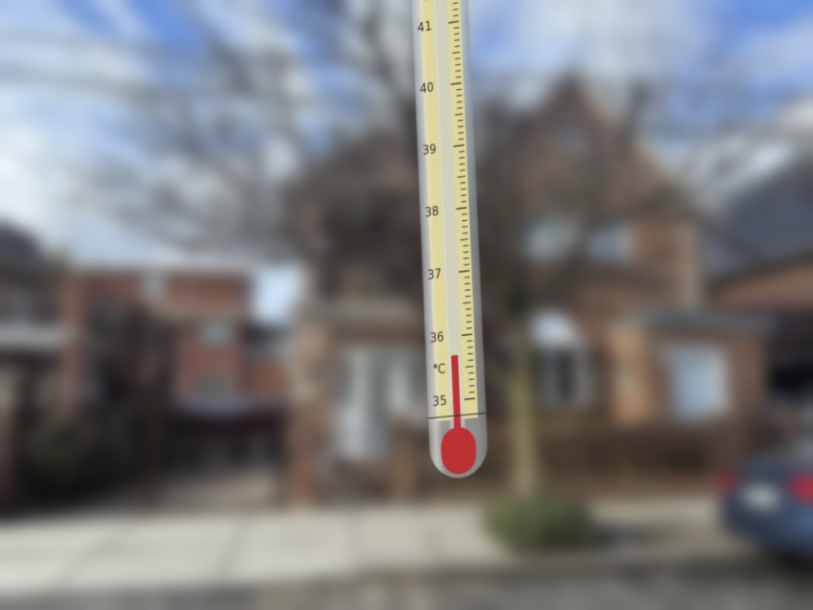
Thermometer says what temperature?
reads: 35.7 °C
